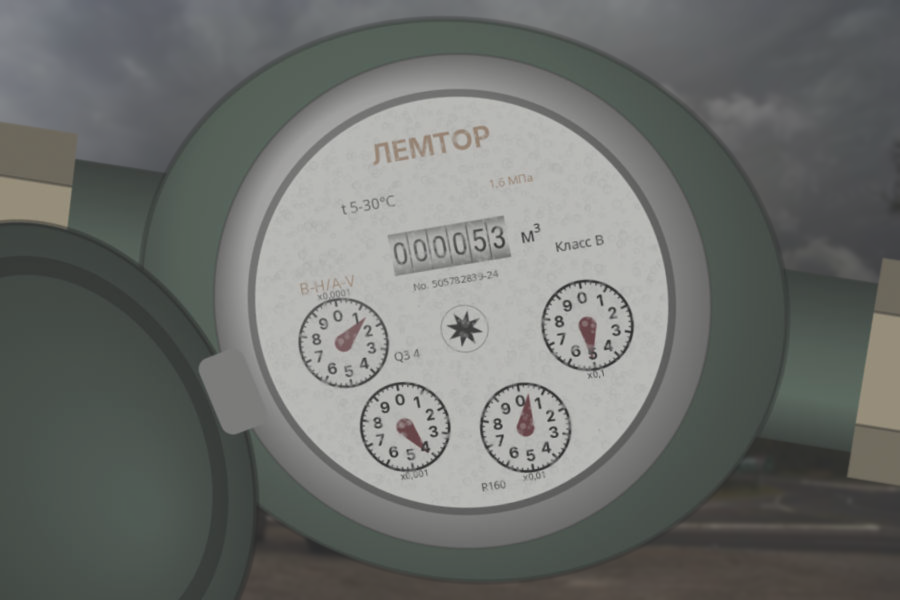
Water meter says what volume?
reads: 53.5041 m³
